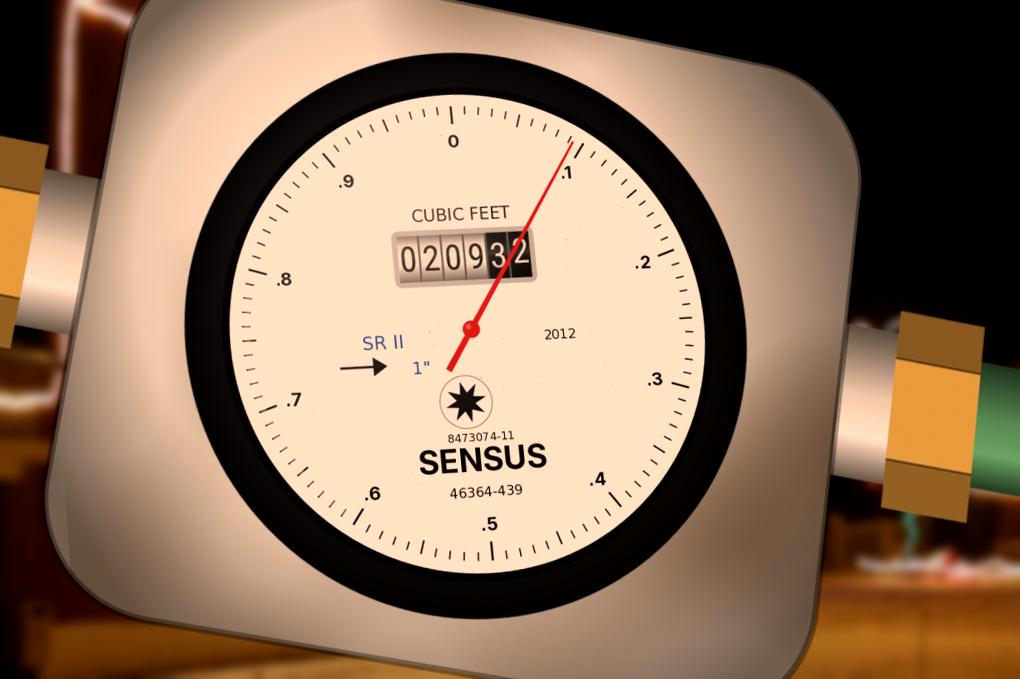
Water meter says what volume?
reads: 20932.09 ft³
